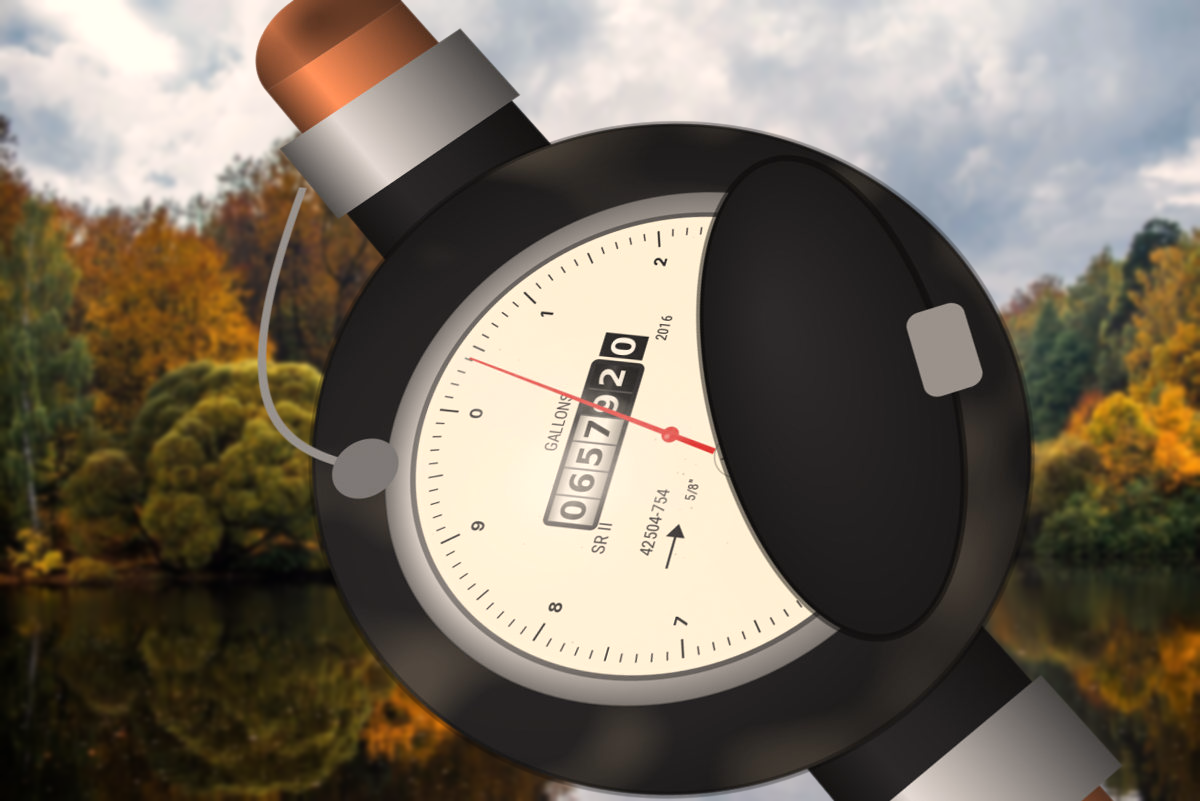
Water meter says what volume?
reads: 657920.4 gal
